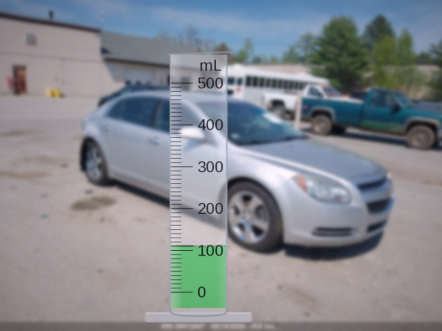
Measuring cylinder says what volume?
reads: 110 mL
